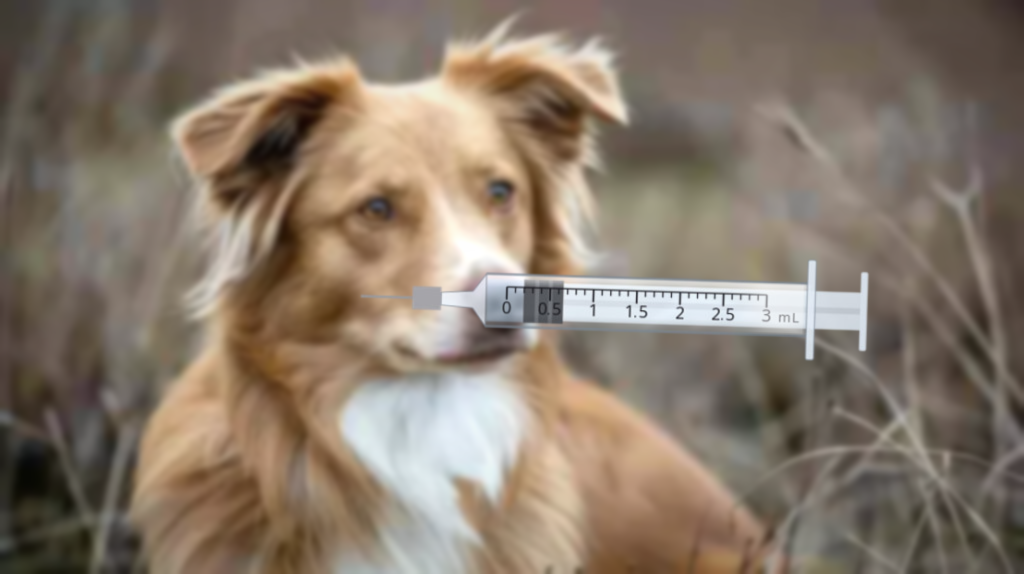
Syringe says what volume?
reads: 0.2 mL
